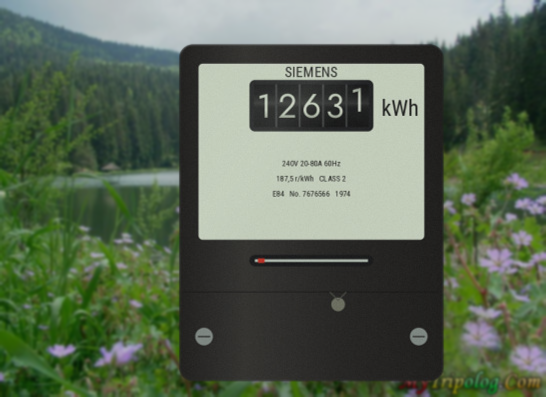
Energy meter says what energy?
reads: 12631 kWh
